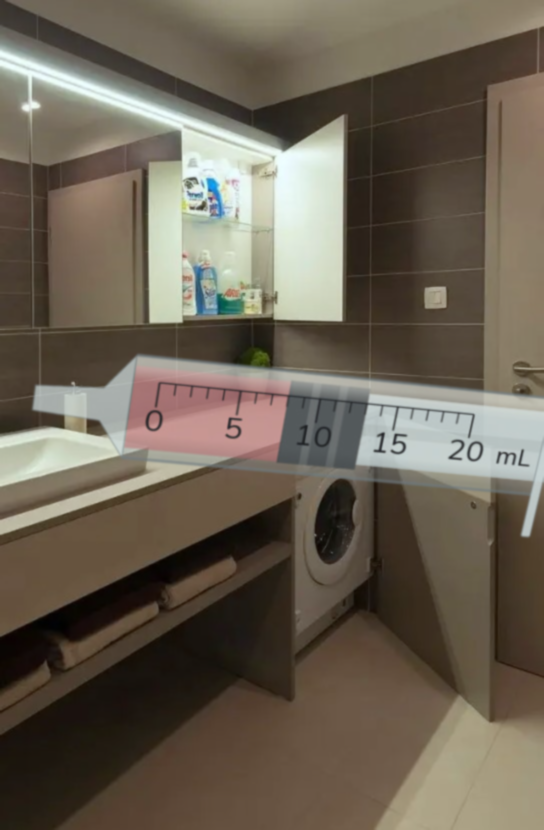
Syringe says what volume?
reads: 8 mL
